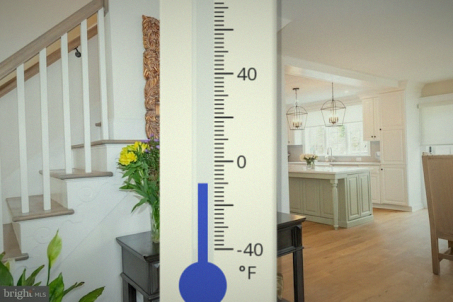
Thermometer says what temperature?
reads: -10 °F
